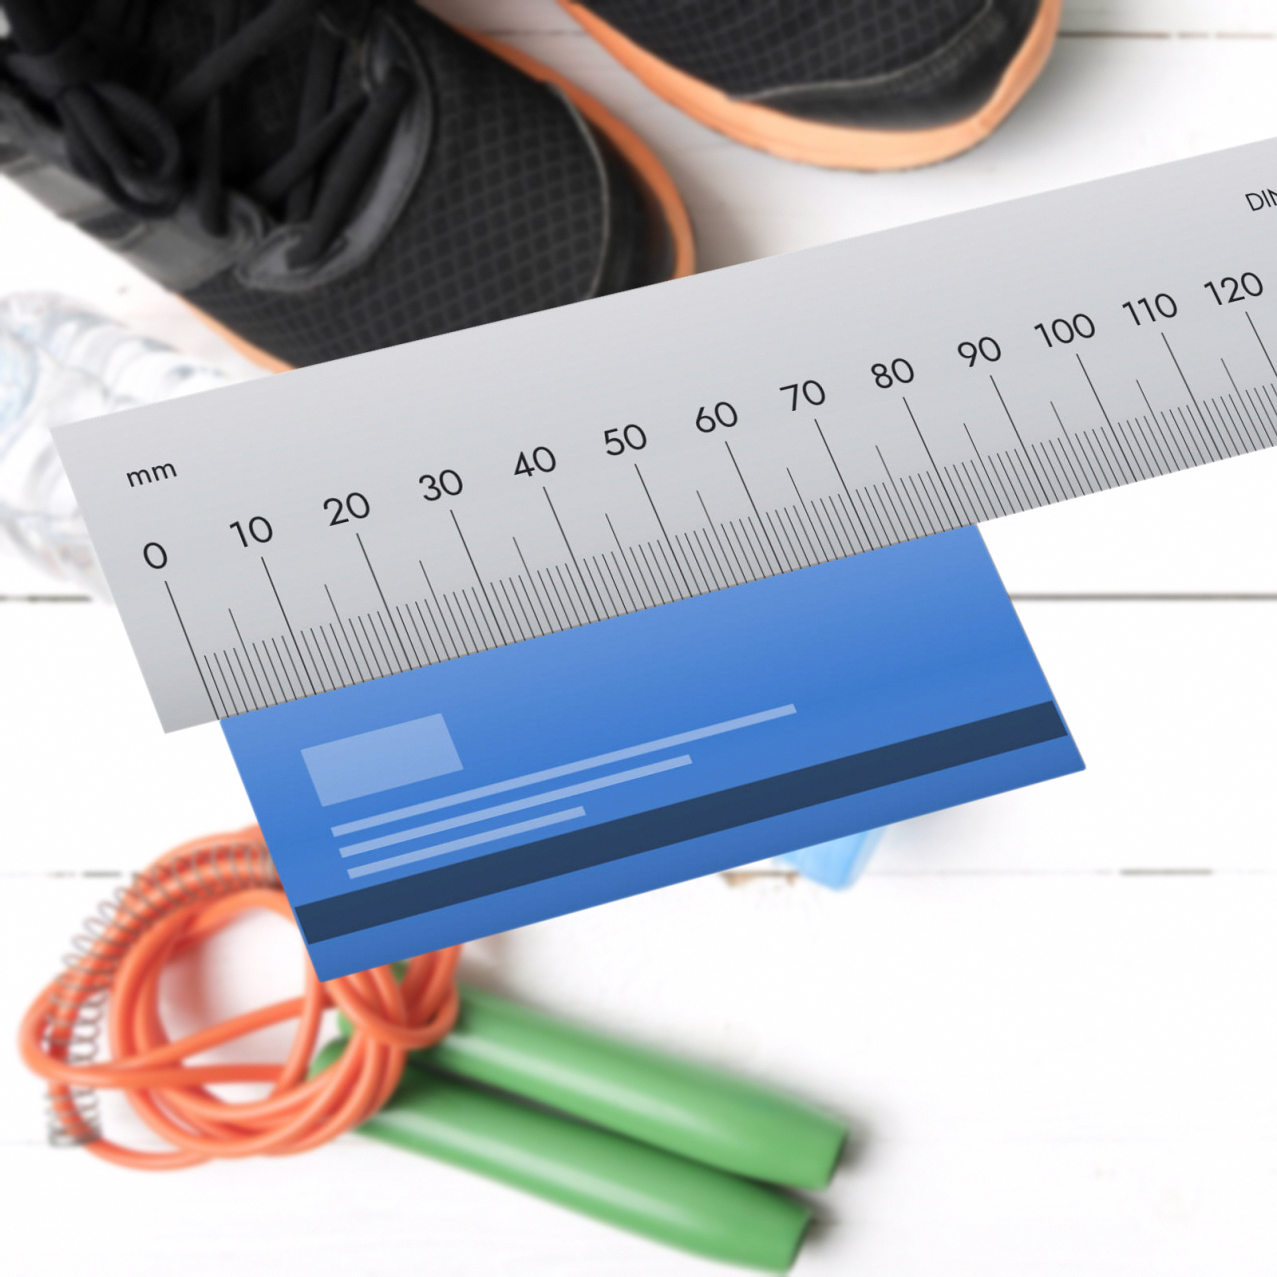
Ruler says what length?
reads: 81.5 mm
